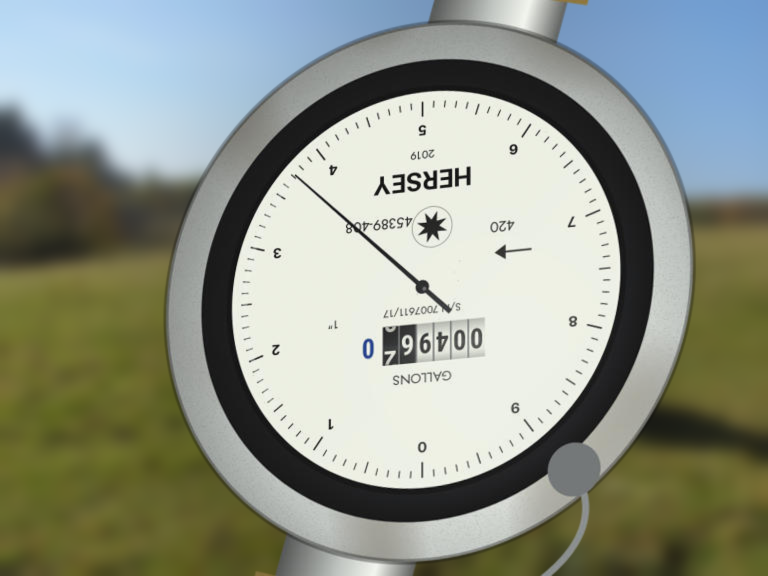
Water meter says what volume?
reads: 49623.7 gal
